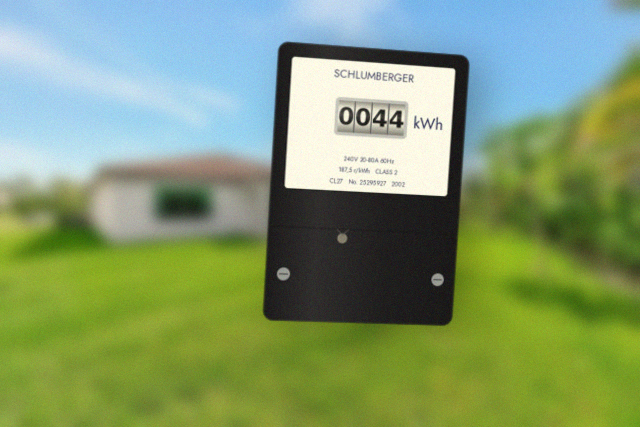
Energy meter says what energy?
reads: 44 kWh
